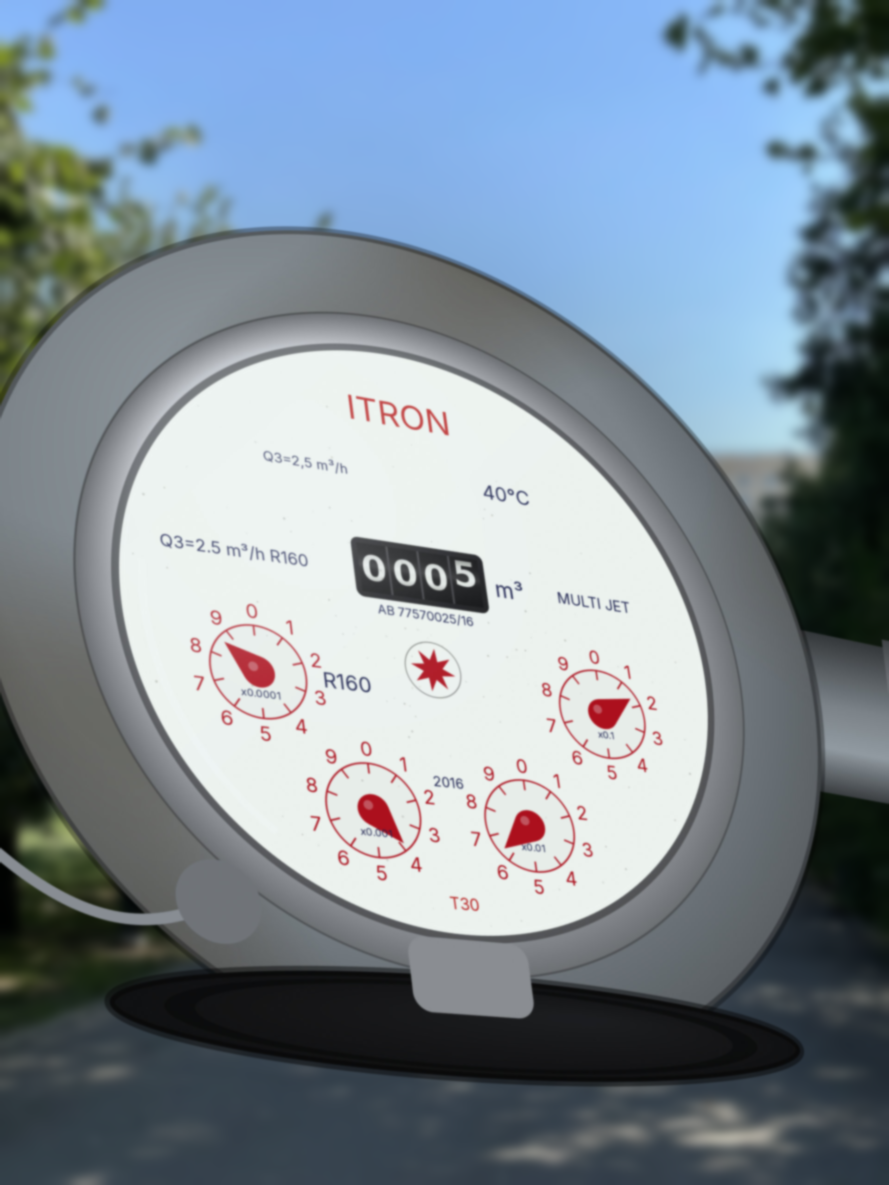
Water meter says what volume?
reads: 5.1638 m³
